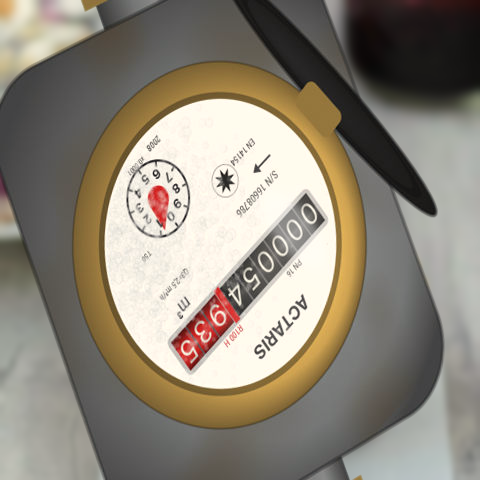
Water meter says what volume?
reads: 54.9350 m³
